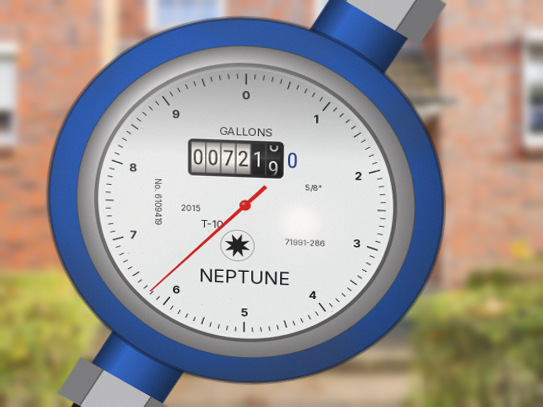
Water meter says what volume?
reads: 72186.2 gal
